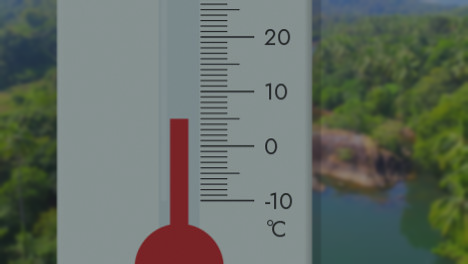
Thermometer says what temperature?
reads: 5 °C
